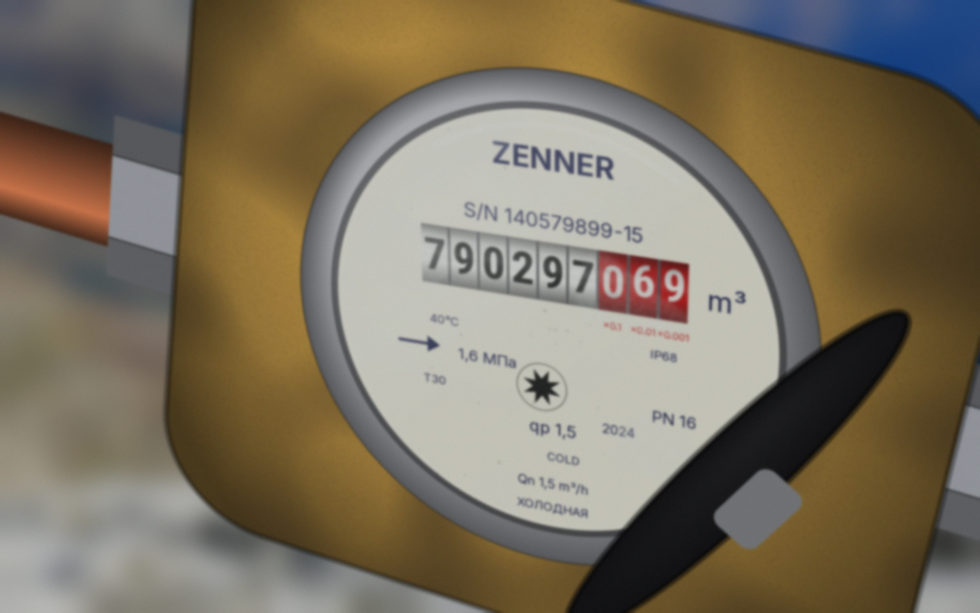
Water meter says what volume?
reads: 790297.069 m³
